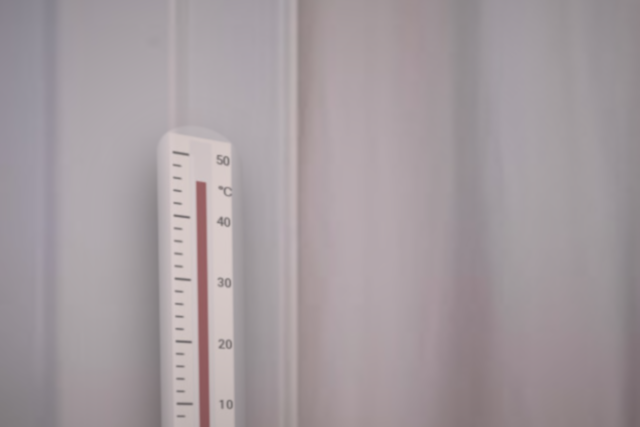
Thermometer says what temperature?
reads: 46 °C
